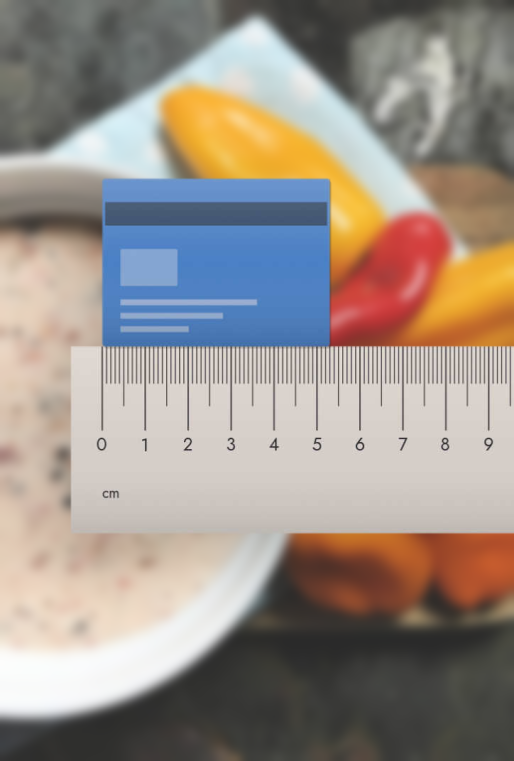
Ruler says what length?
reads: 5.3 cm
